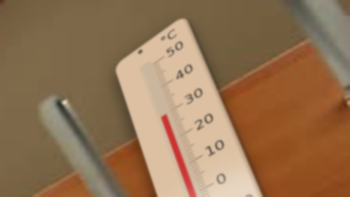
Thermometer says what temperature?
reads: 30 °C
